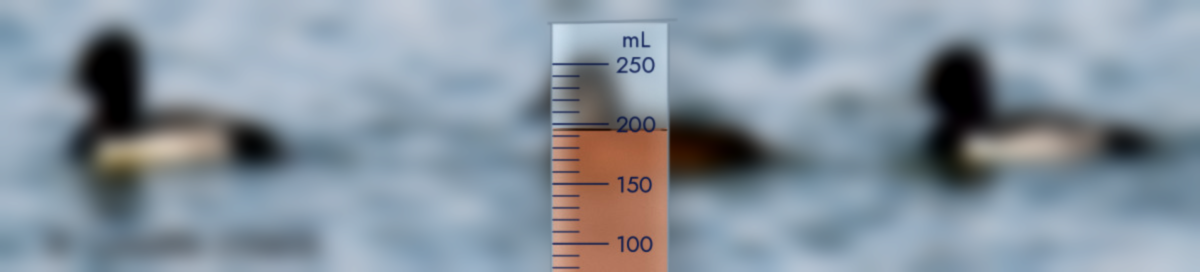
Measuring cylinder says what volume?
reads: 195 mL
